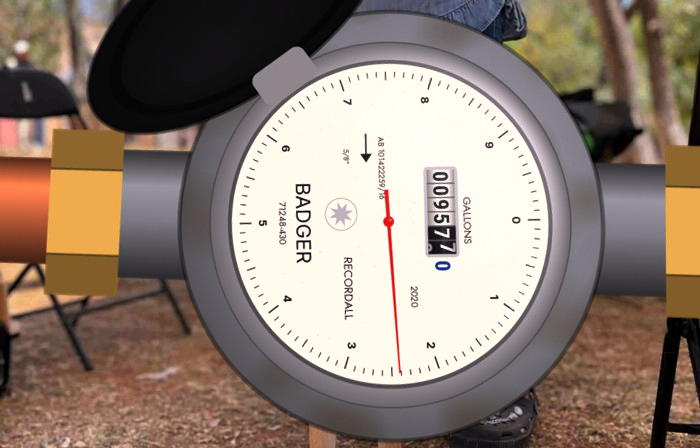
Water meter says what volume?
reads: 95772.4 gal
